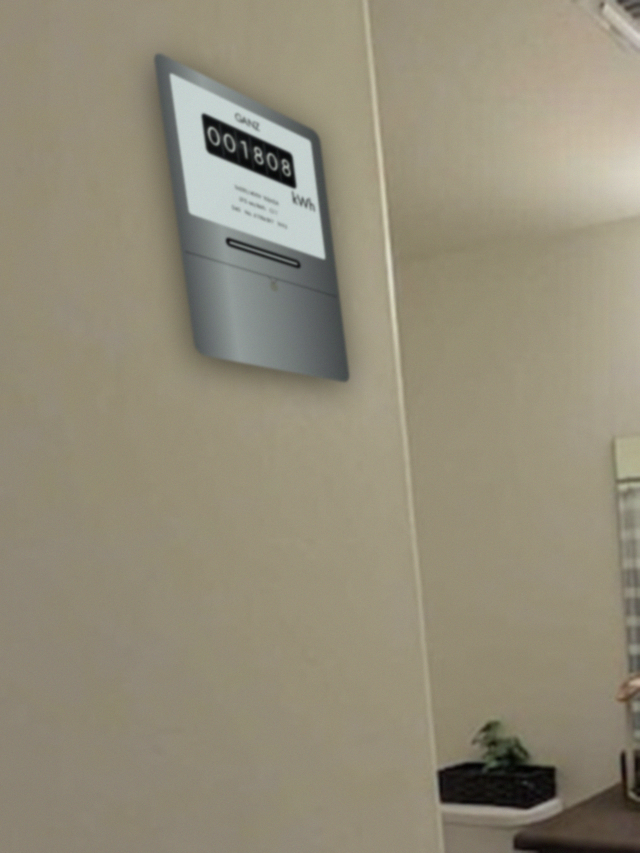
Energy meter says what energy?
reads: 1808 kWh
